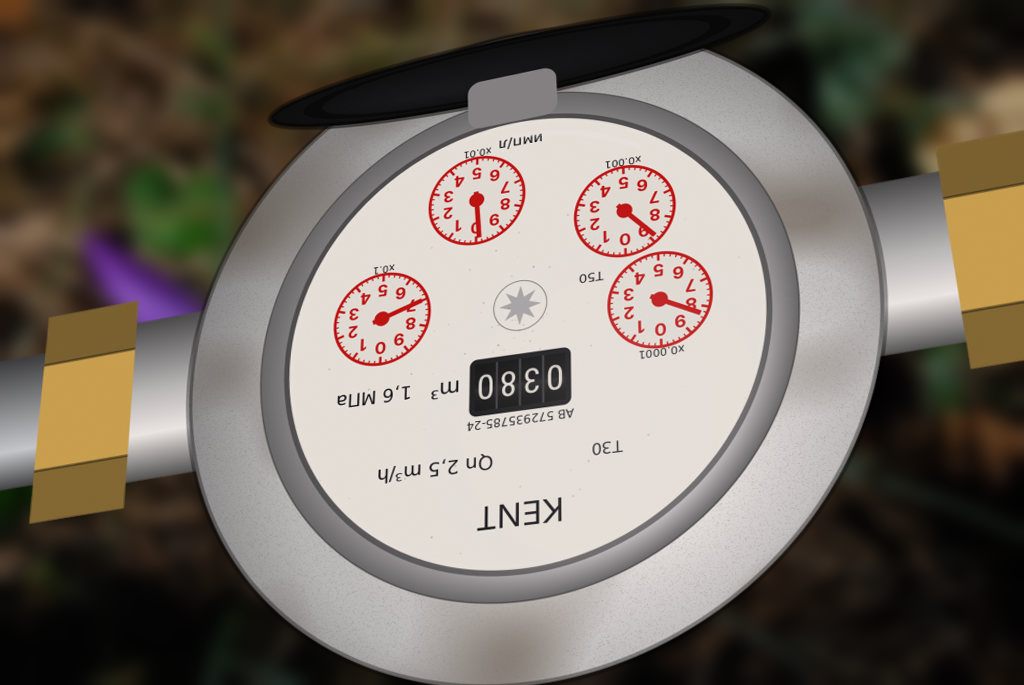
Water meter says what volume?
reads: 380.6988 m³
